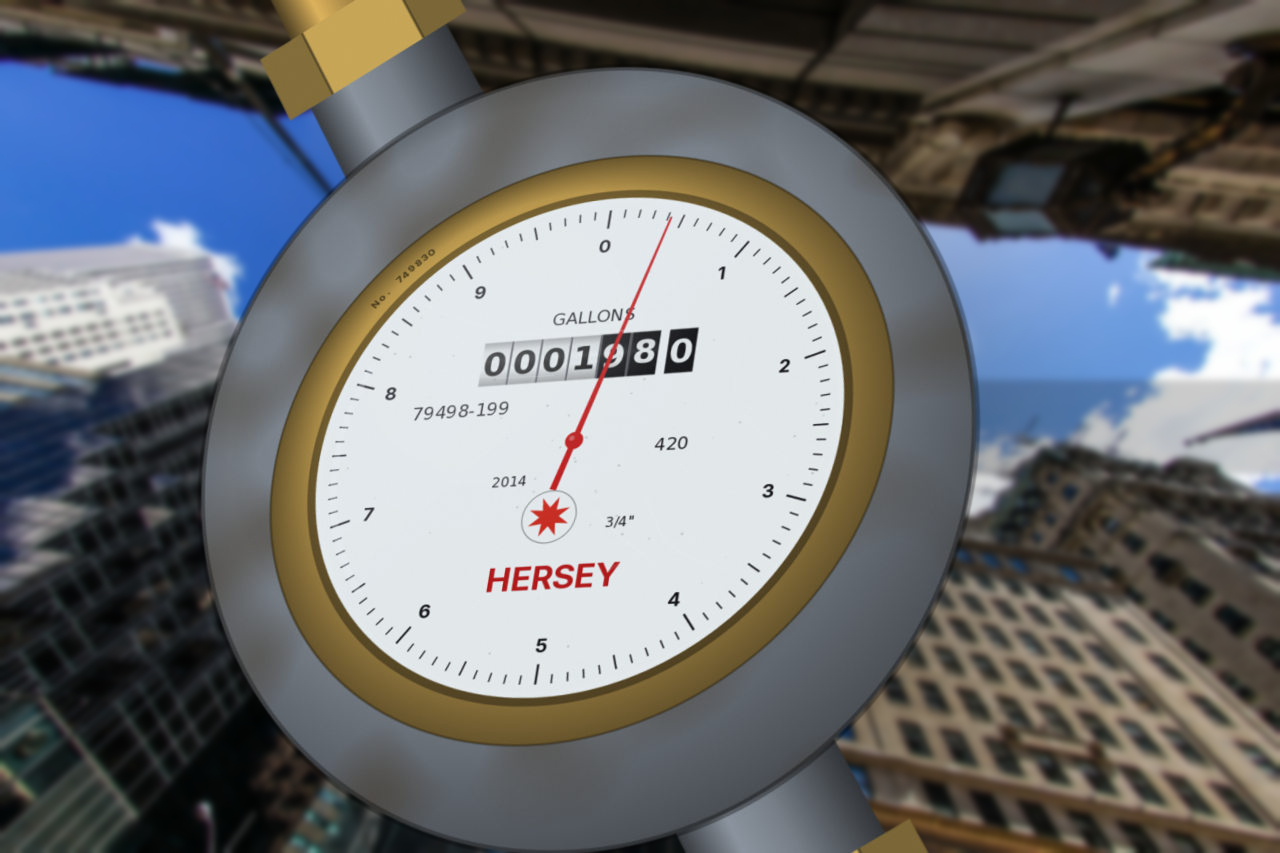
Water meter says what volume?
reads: 1980.4 gal
